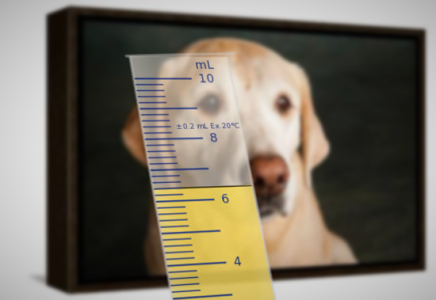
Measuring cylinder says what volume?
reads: 6.4 mL
